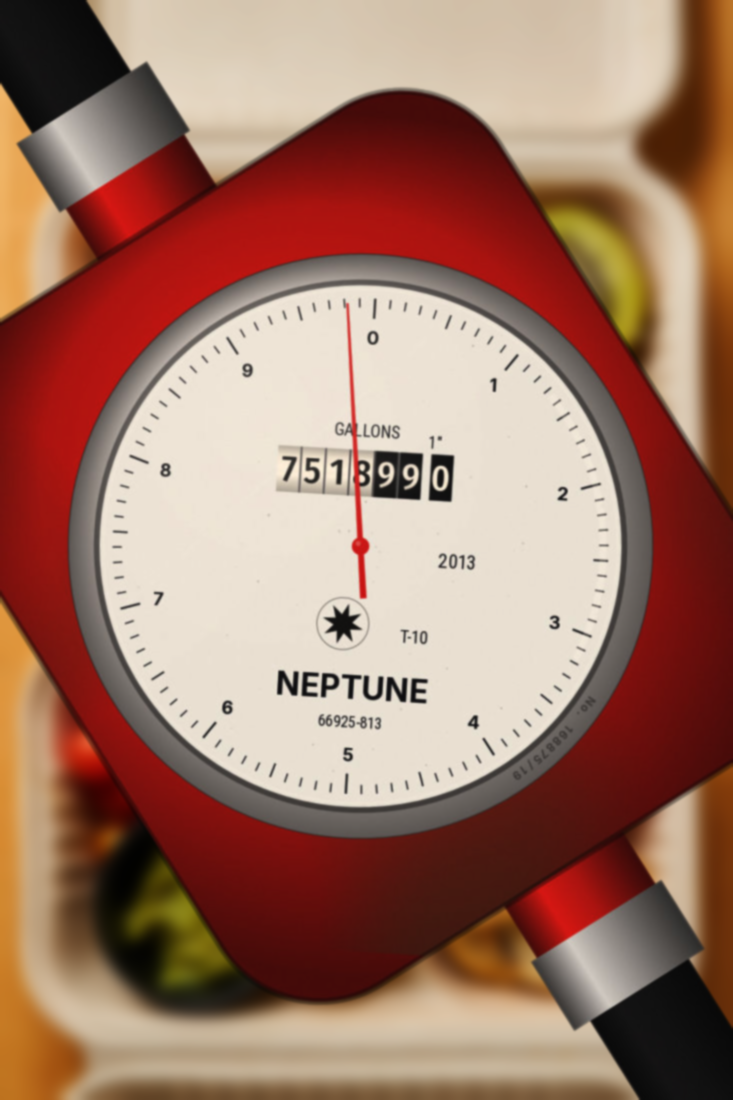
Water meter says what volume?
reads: 7518989.8 gal
